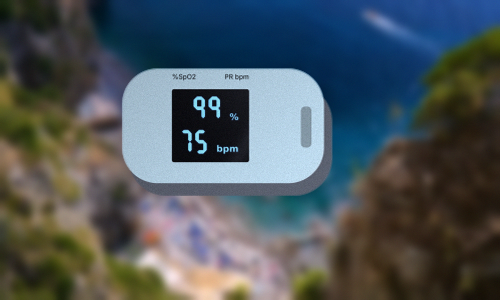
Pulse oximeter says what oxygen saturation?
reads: 99 %
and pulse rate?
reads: 75 bpm
